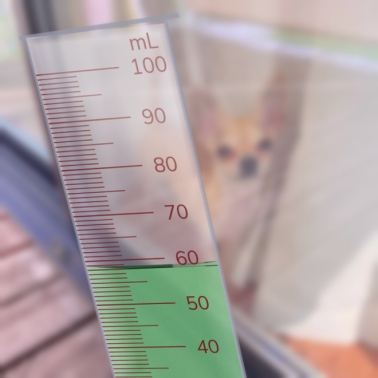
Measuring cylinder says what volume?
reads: 58 mL
